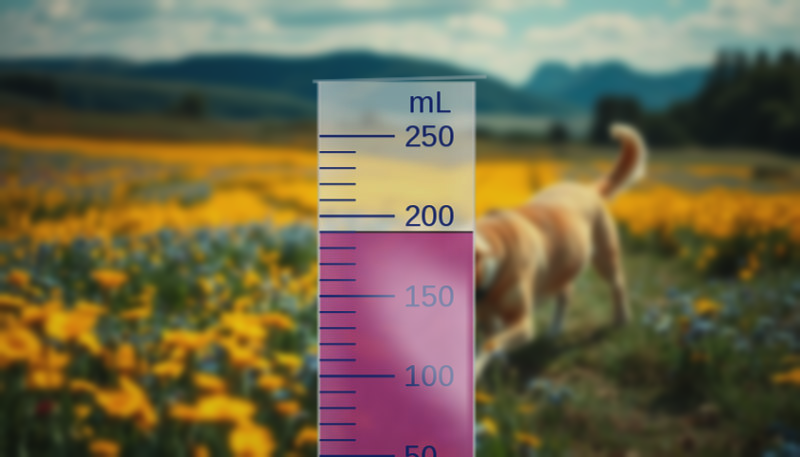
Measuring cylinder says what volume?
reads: 190 mL
